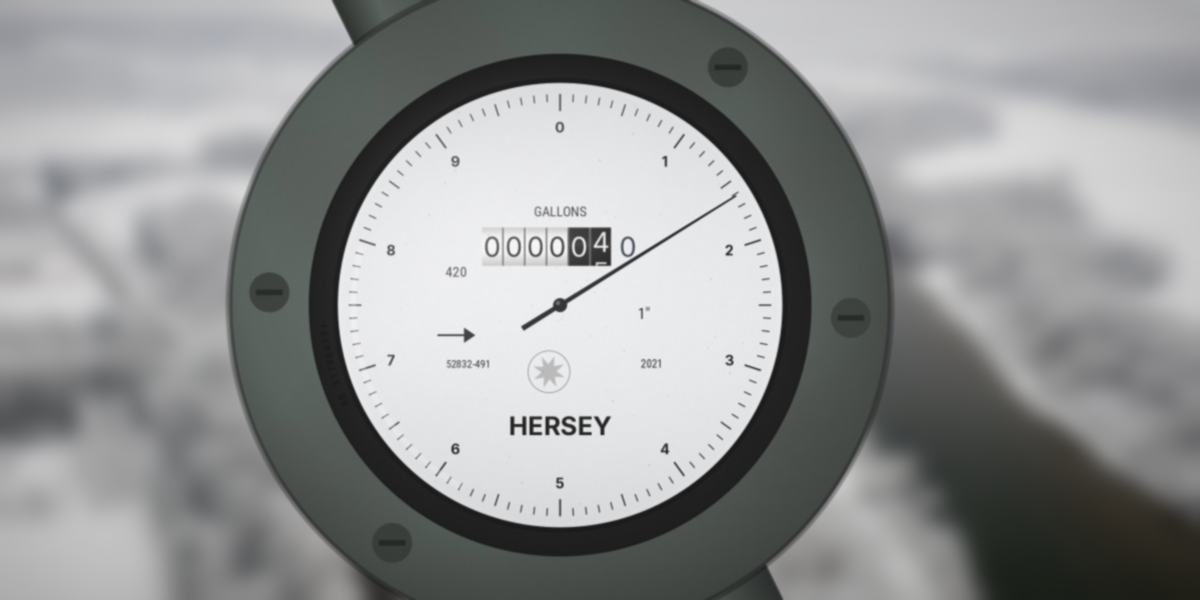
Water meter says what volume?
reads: 41.6 gal
